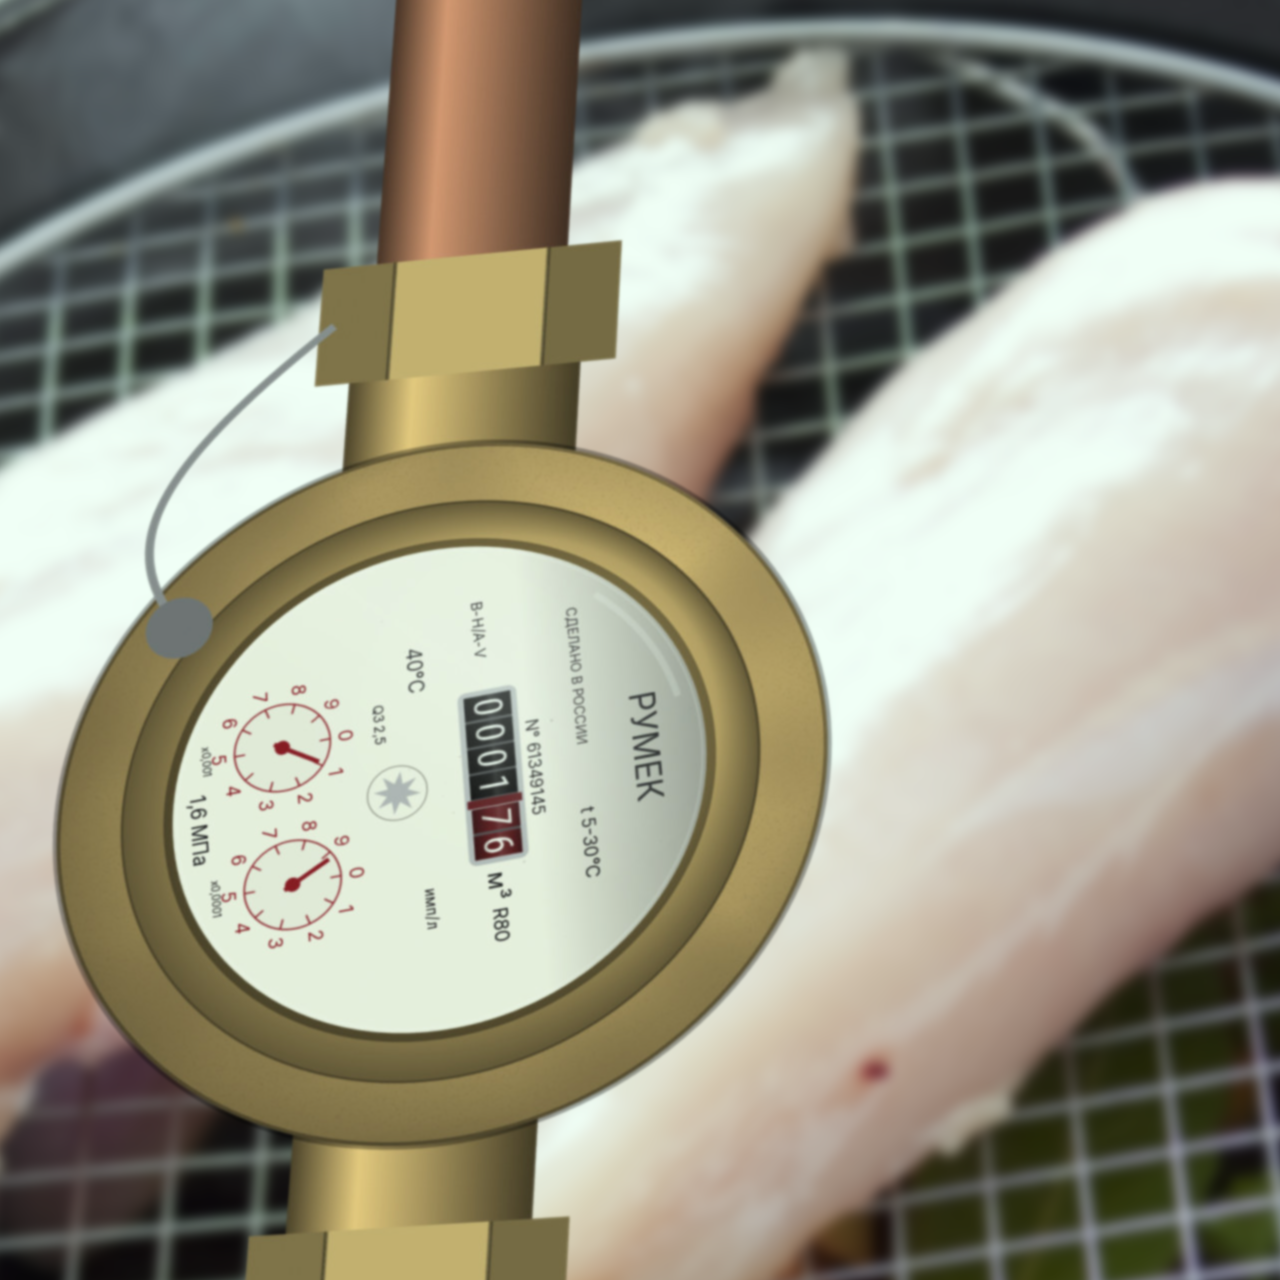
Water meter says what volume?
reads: 1.7609 m³
